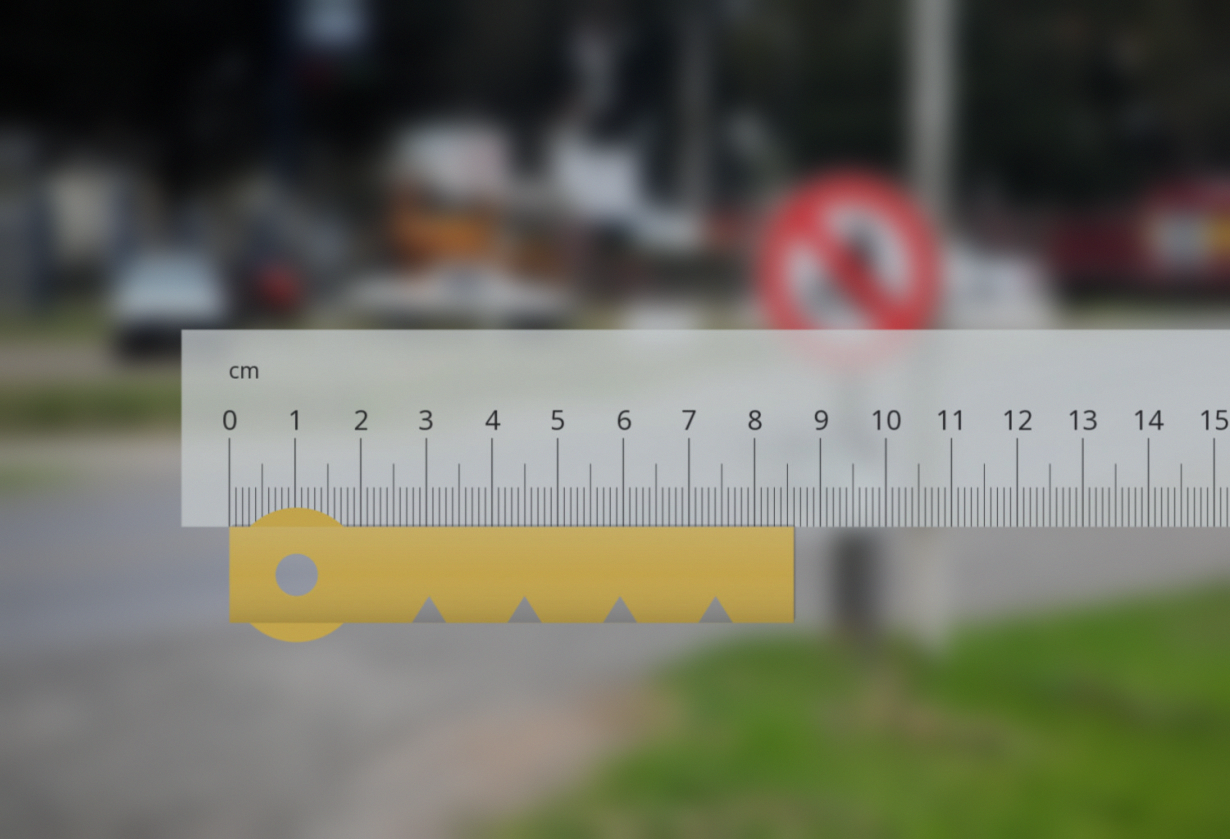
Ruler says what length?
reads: 8.6 cm
